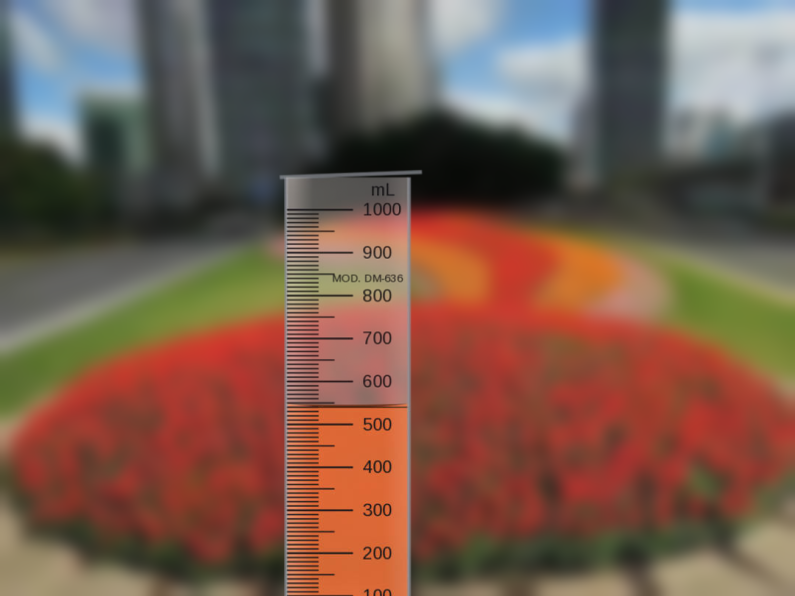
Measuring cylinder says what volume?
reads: 540 mL
